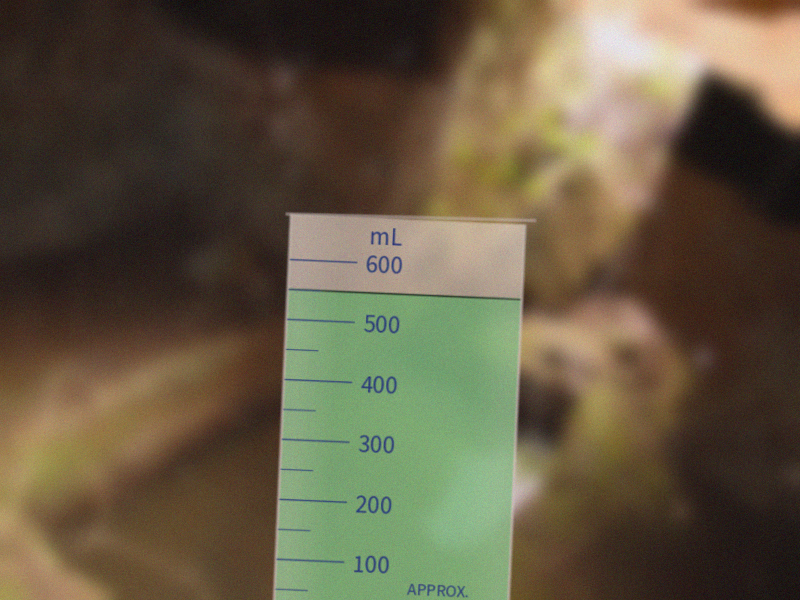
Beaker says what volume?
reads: 550 mL
